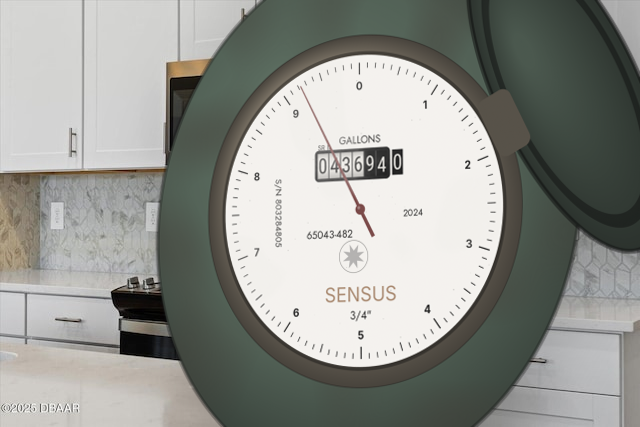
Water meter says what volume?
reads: 436939.2 gal
